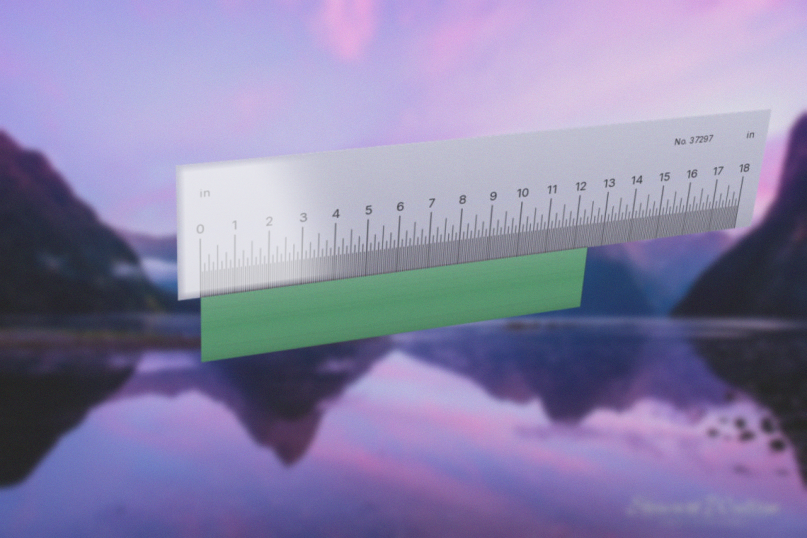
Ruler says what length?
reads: 12.5 in
